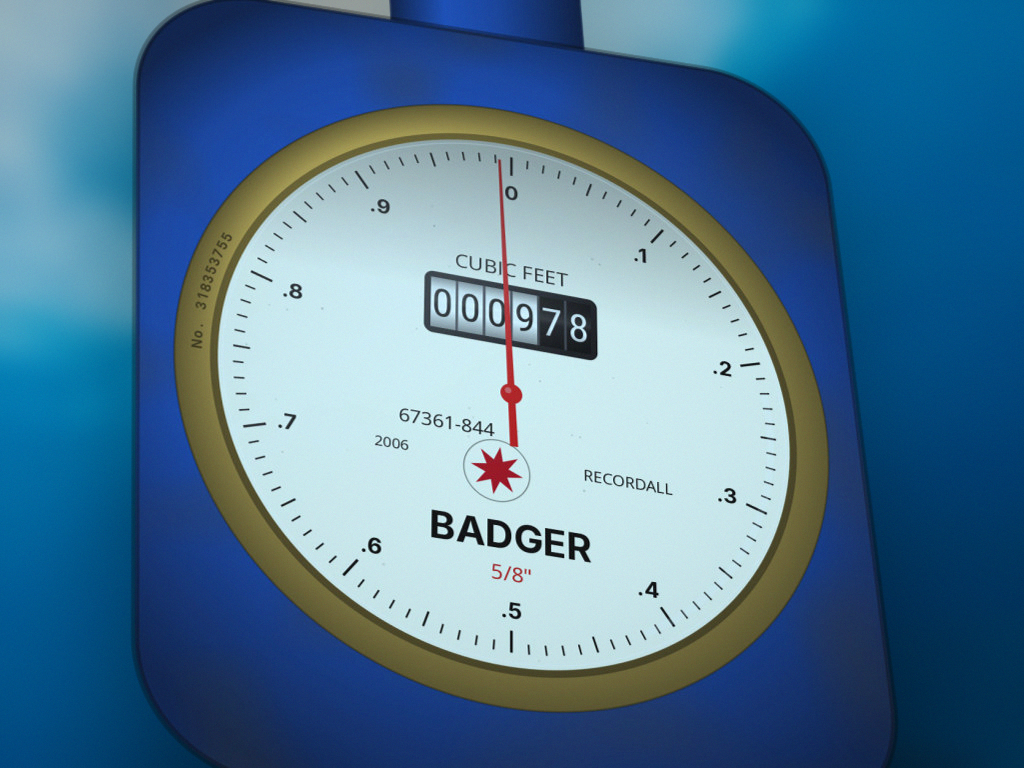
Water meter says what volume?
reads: 977.99 ft³
